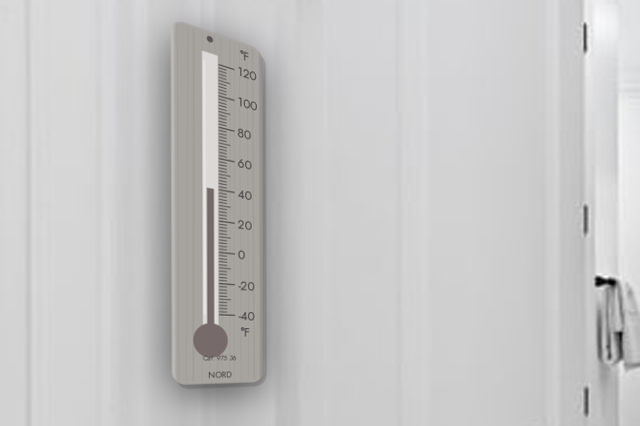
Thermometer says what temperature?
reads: 40 °F
